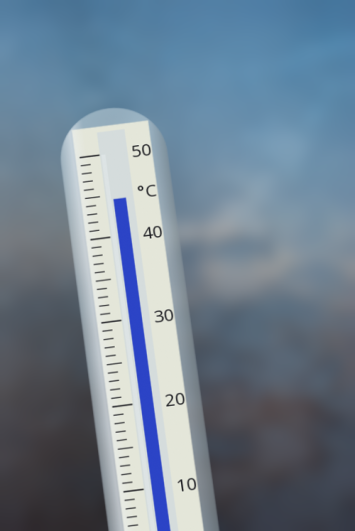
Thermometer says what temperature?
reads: 44.5 °C
